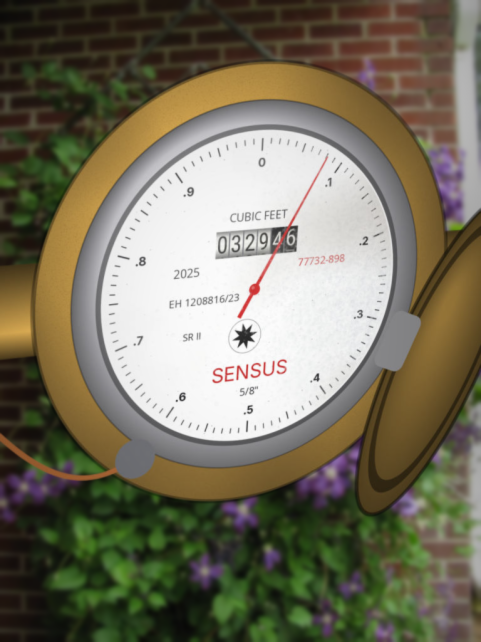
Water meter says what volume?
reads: 32946.08 ft³
